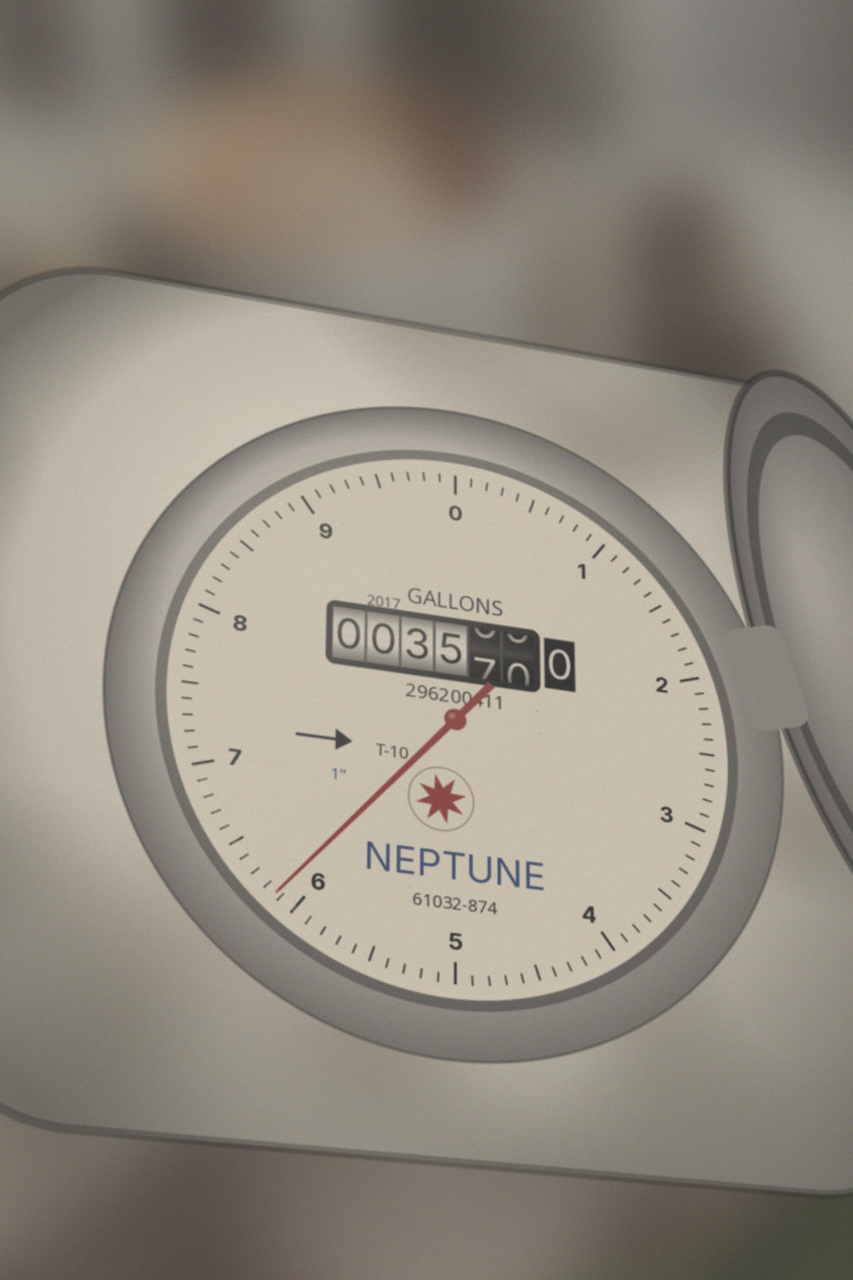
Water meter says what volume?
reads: 35696.1 gal
